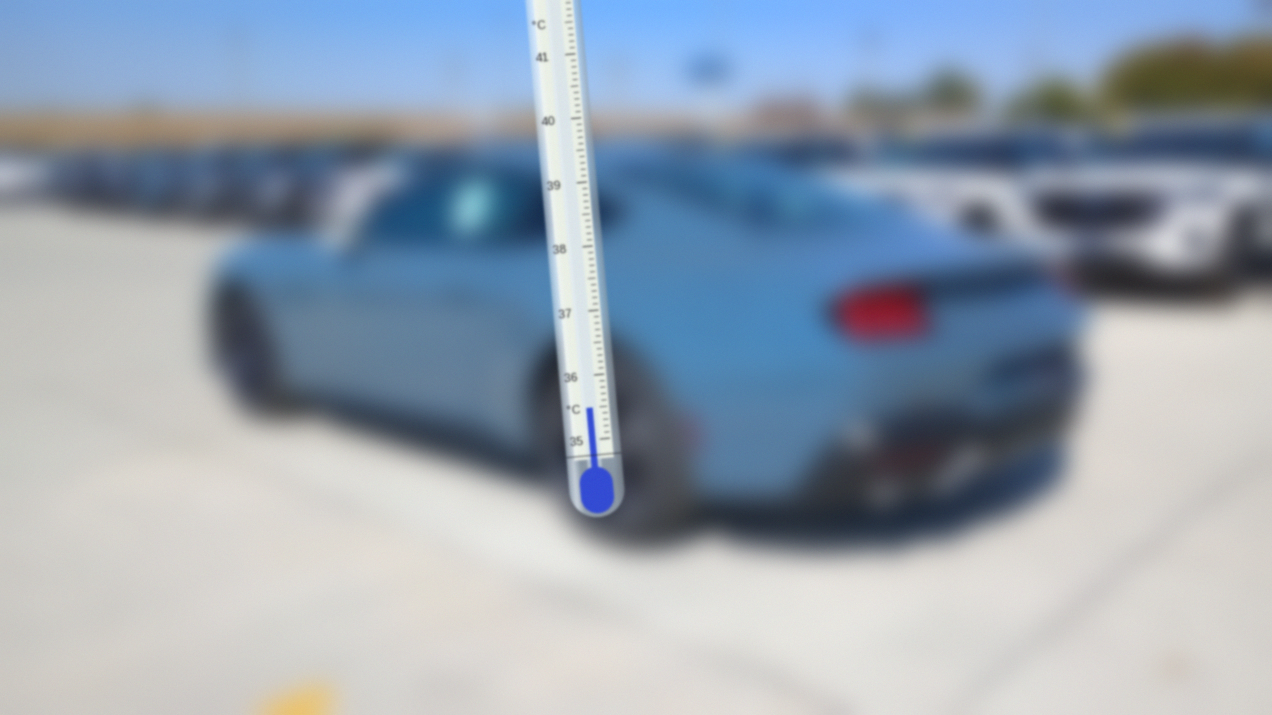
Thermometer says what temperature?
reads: 35.5 °C
